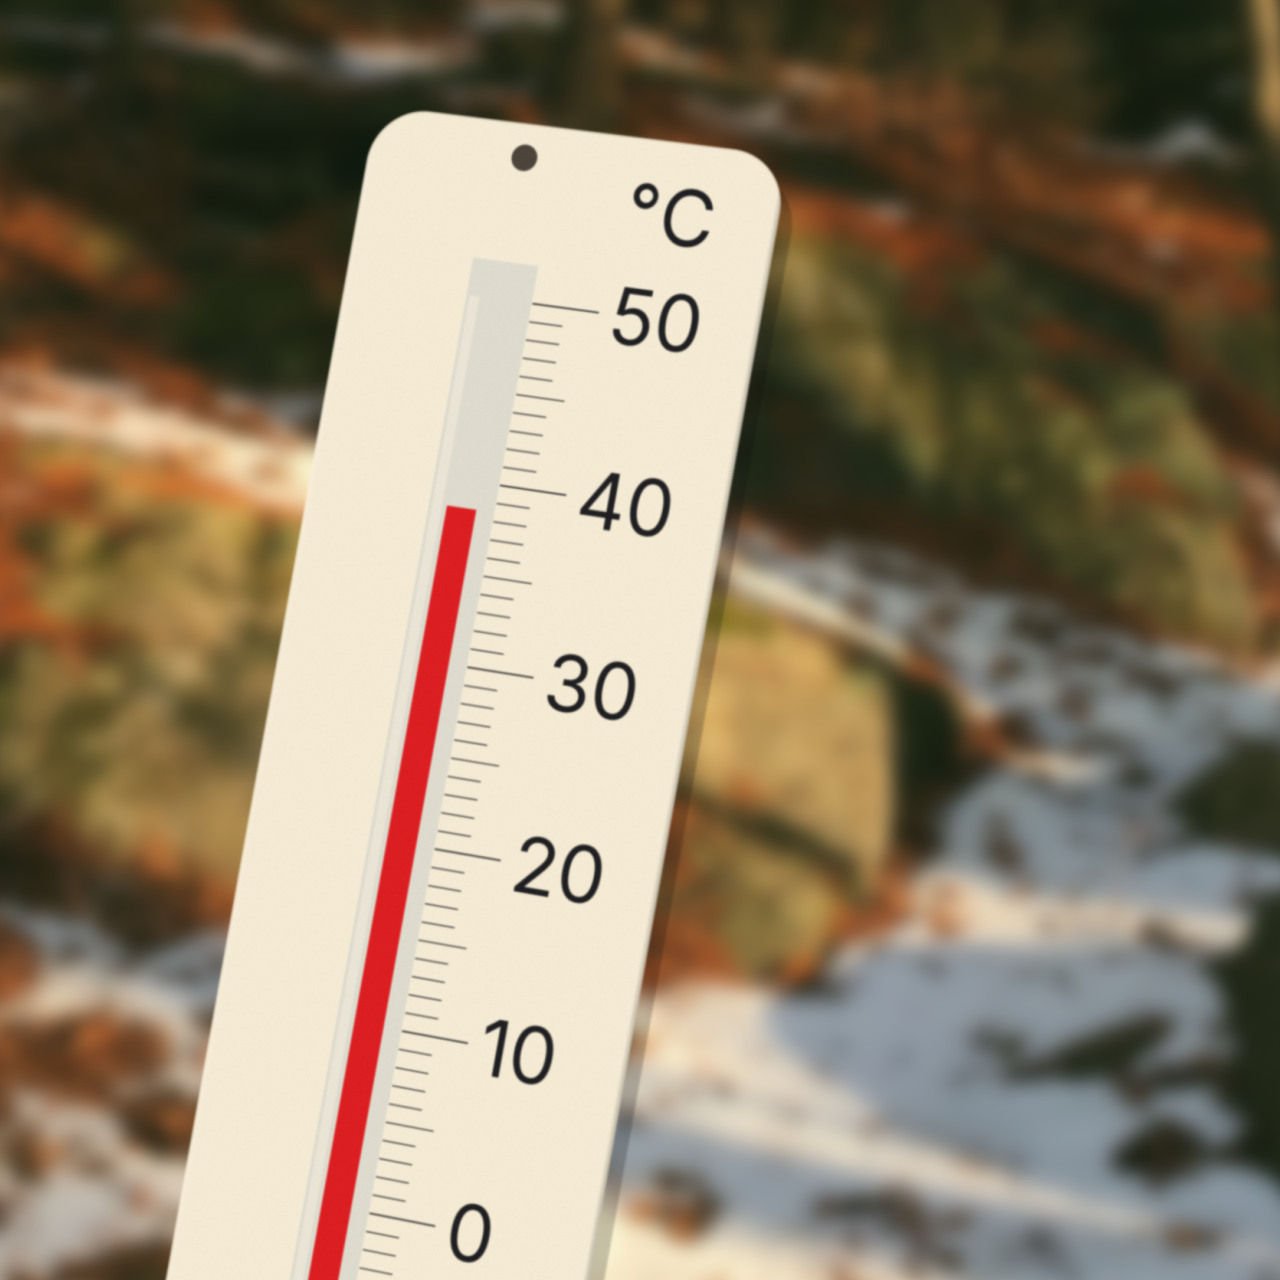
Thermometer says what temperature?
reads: 38.5 °C
